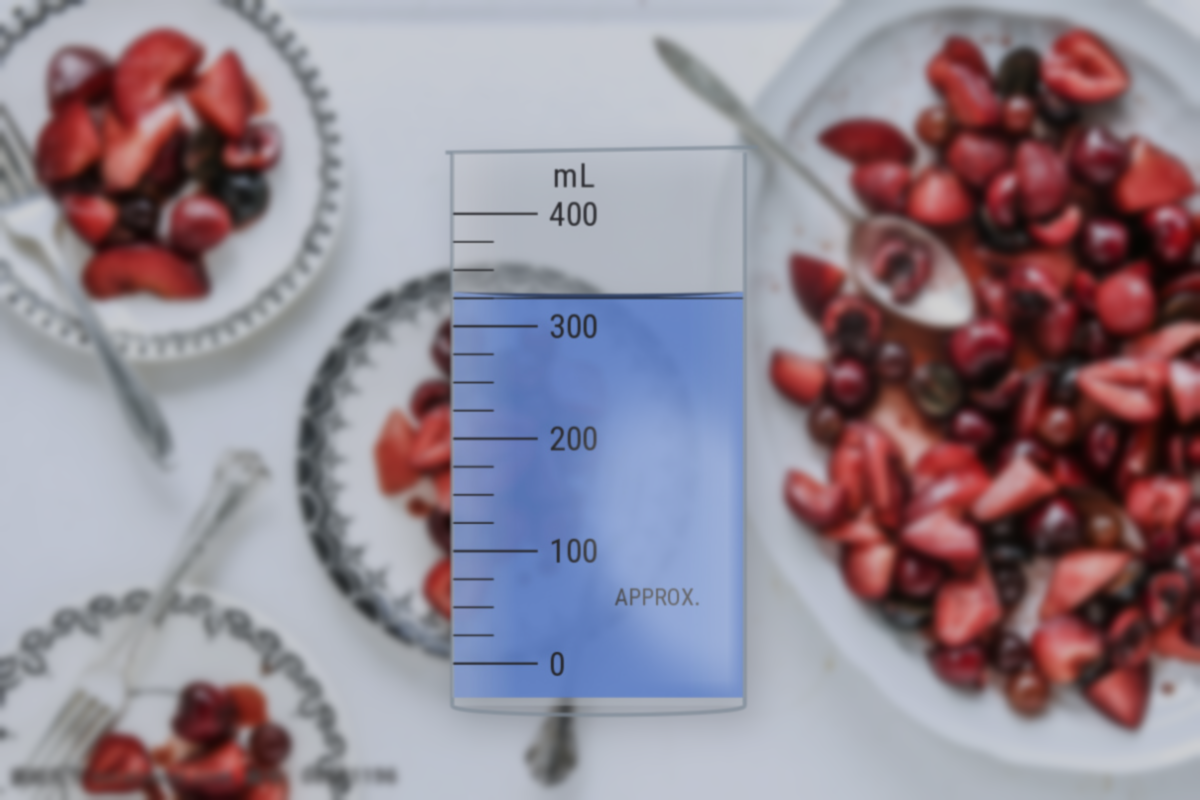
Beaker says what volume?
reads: 325 mL
